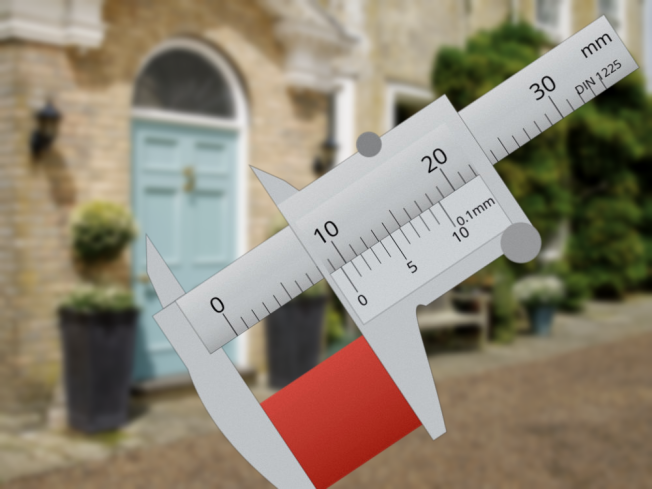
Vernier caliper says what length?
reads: 9.5 mm
